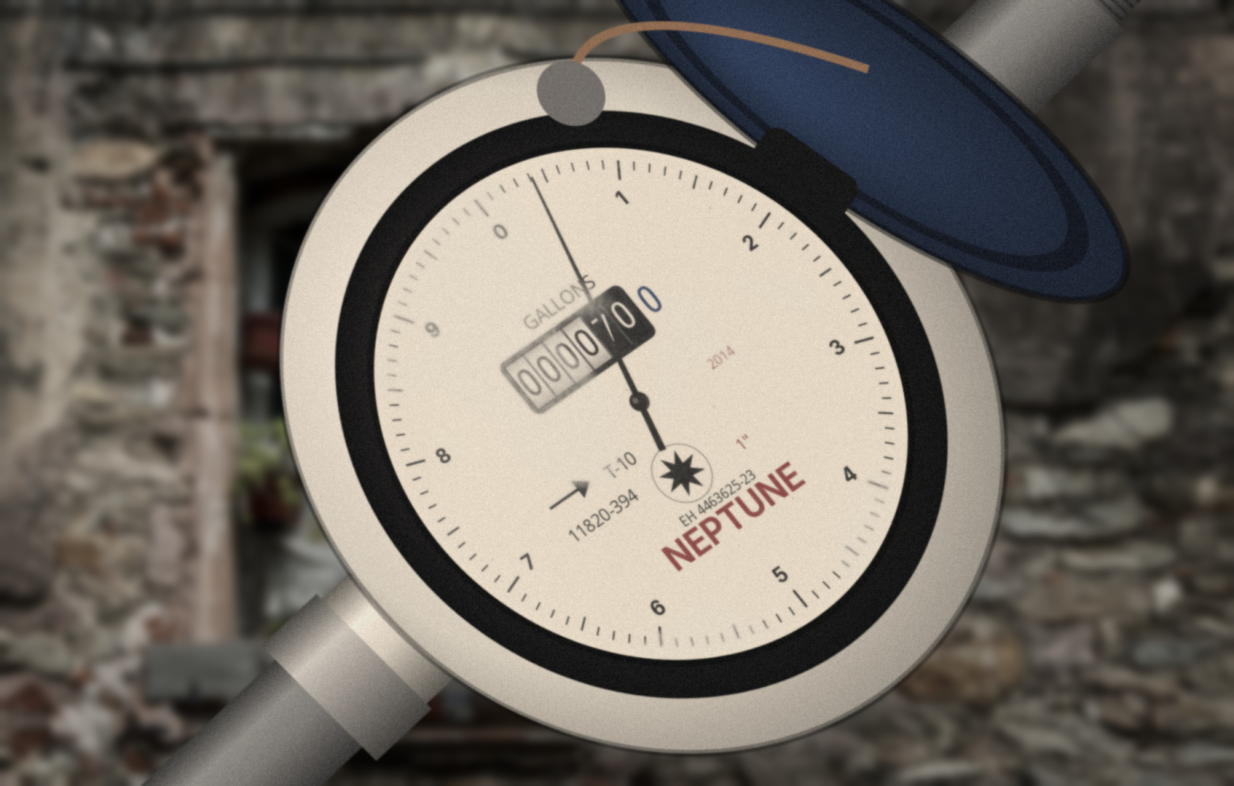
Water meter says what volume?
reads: 700.4 gal
